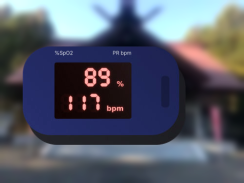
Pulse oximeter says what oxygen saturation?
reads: 89 %
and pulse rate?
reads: 117 bpm
